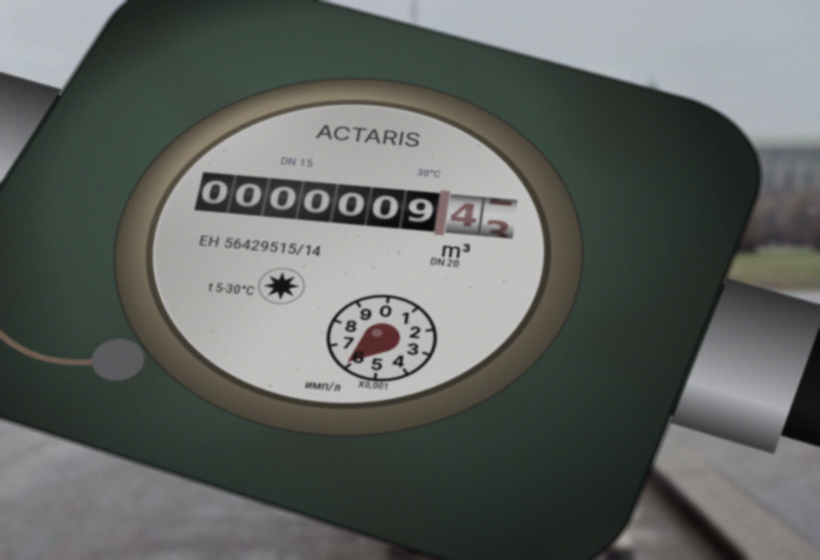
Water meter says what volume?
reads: 9.426 m³
